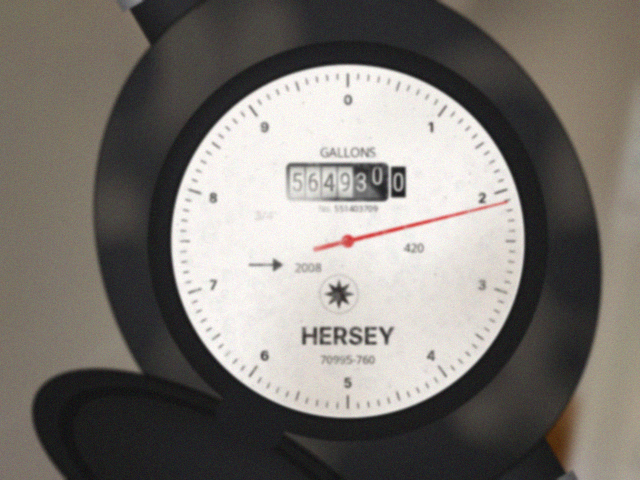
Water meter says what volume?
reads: 5649302.1 gal
